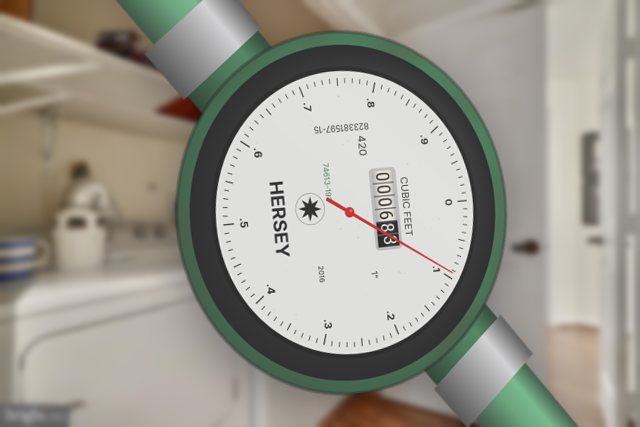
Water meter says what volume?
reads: 683.09 ft³
